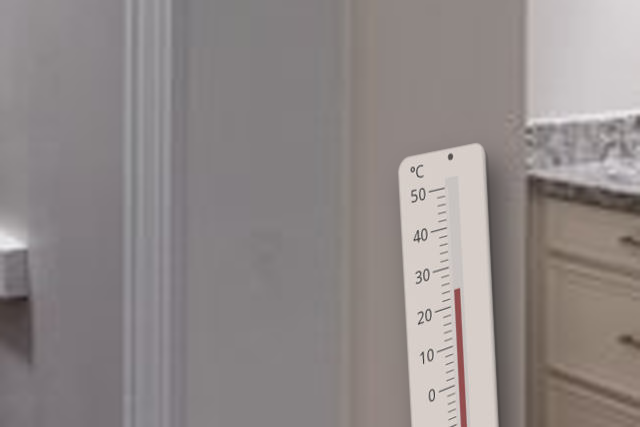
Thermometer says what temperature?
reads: 24 °C
